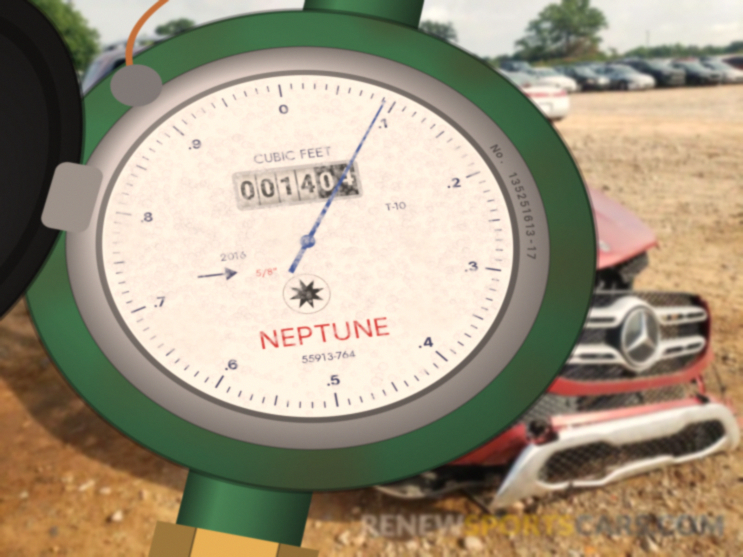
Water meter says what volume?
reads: 1404.09 ft³
